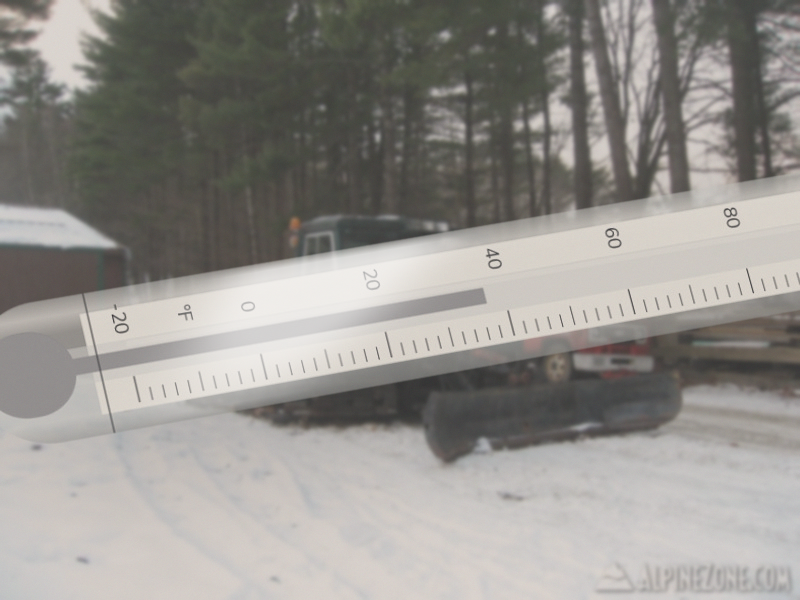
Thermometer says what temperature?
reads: 37 °F
